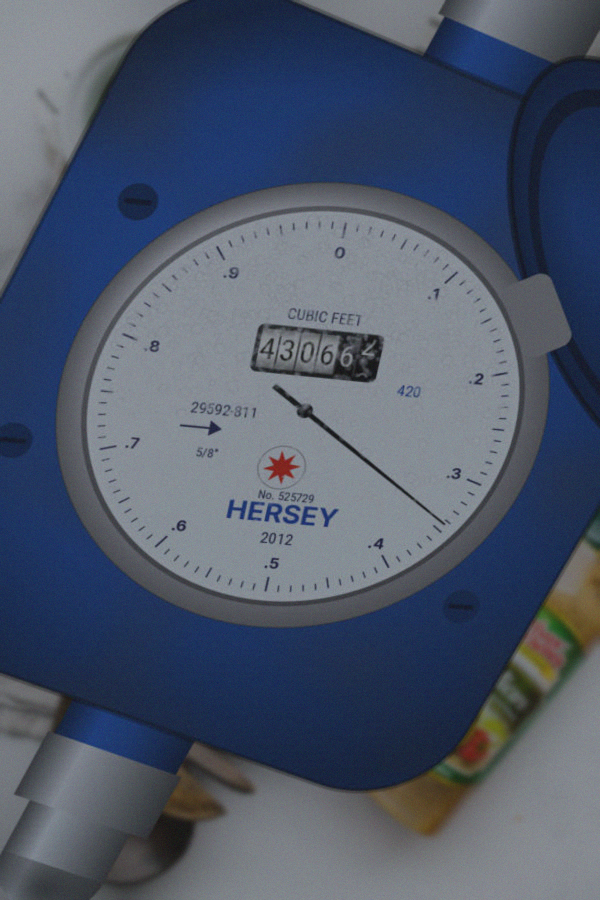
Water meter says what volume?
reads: 430662.34 ft³
